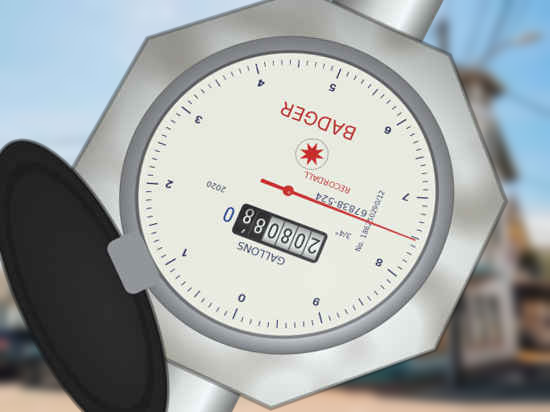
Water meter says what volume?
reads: 2080877.5 gal
